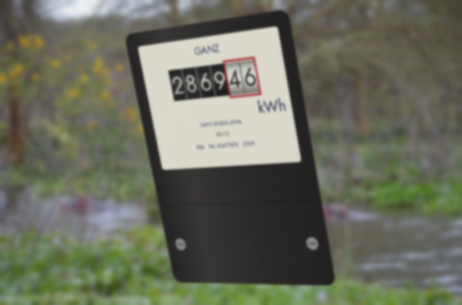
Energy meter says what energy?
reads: 2869.46 kWh
